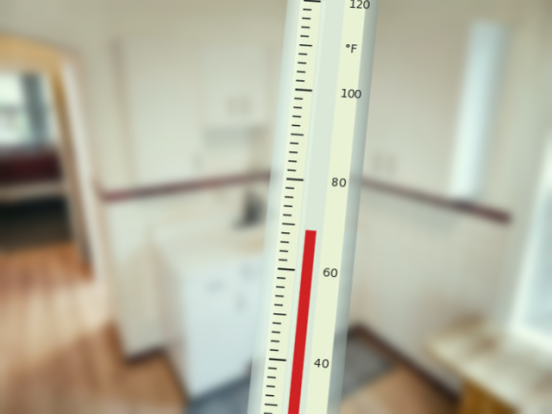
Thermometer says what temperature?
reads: 69 °F
